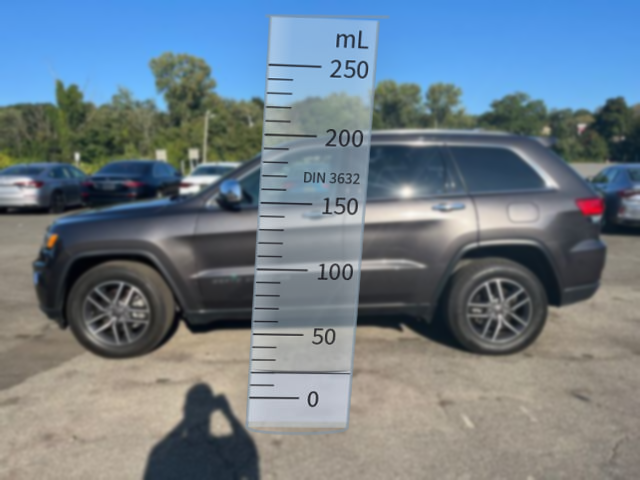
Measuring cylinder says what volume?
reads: 20 mL
